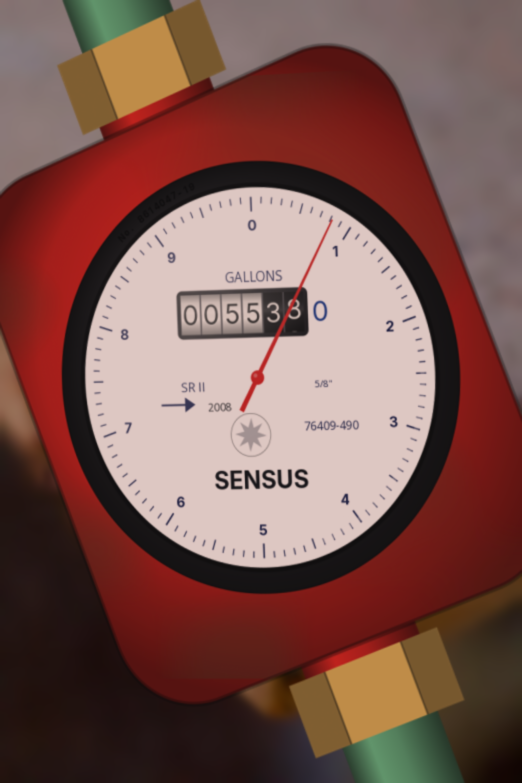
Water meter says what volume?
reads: 55380.8 gal
